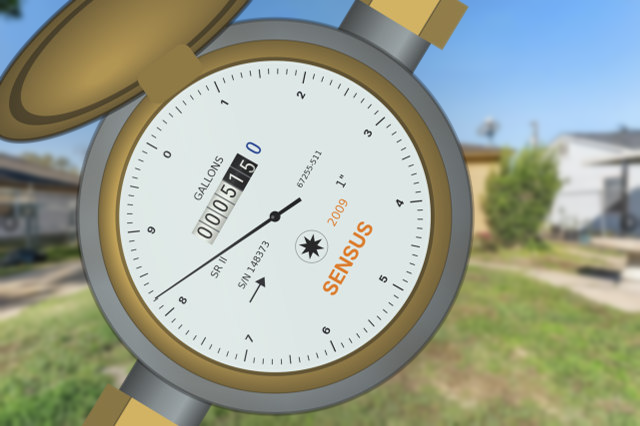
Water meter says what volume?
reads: 5148.2 gal
